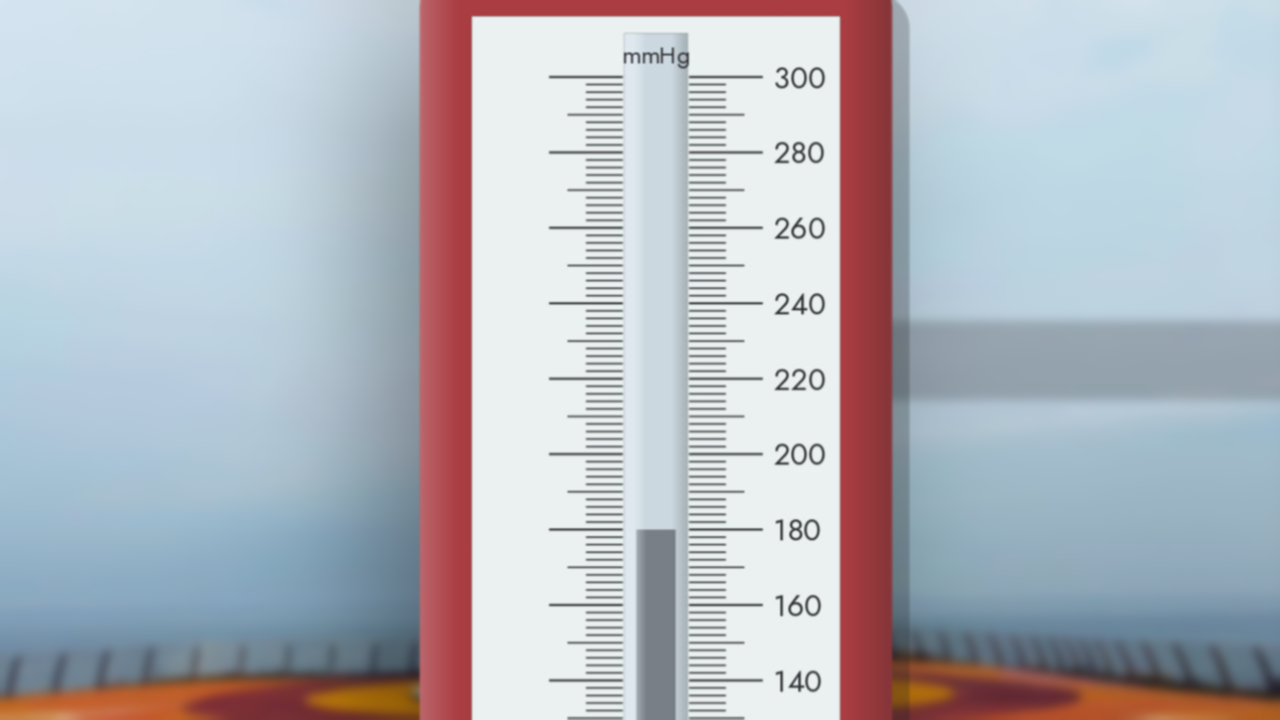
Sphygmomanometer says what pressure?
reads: 180 mmHg
